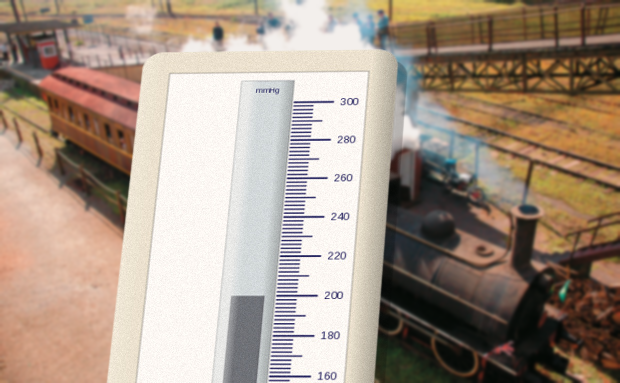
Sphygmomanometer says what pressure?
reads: 200 mmHg
